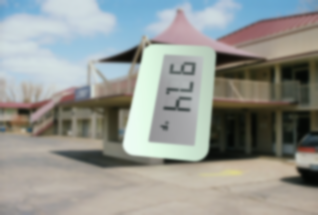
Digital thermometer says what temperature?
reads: 97.4 °F
